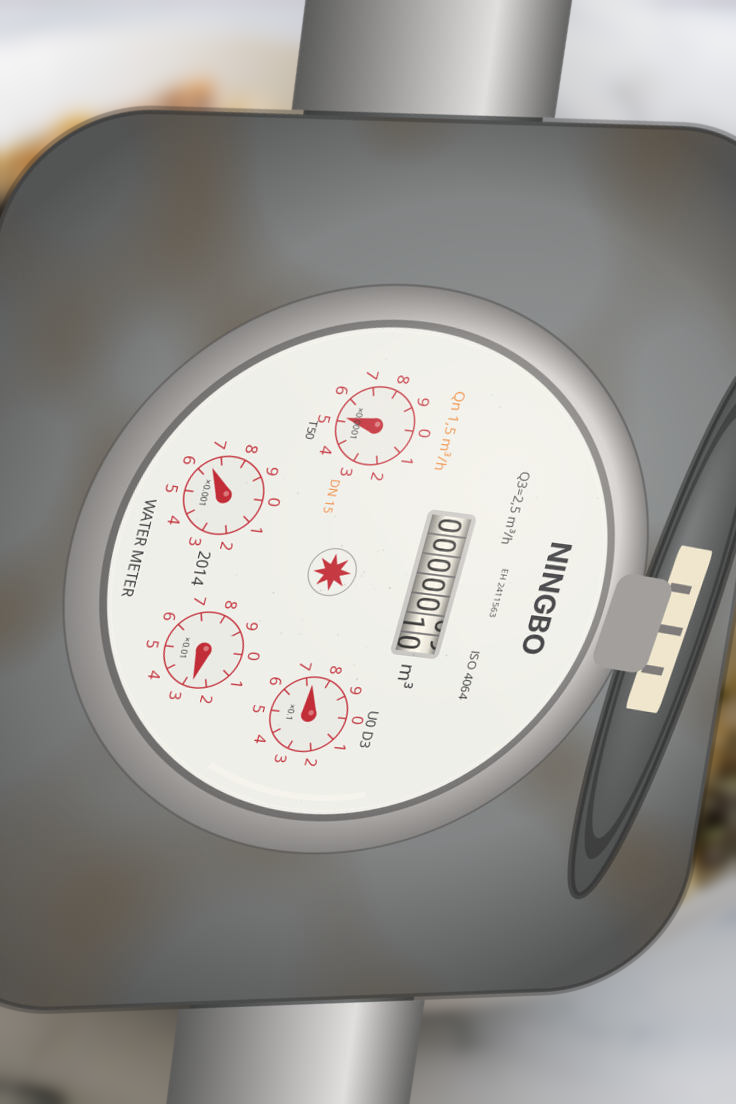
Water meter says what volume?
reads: 9.7265 m³
